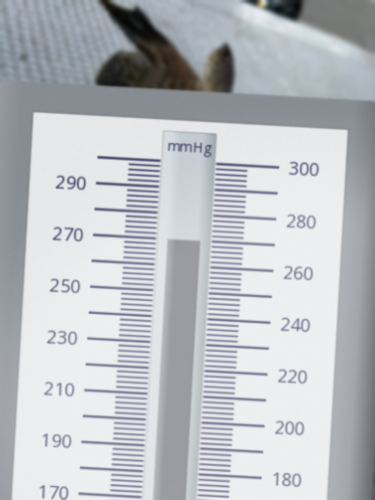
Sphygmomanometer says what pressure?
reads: 270 mmHg
